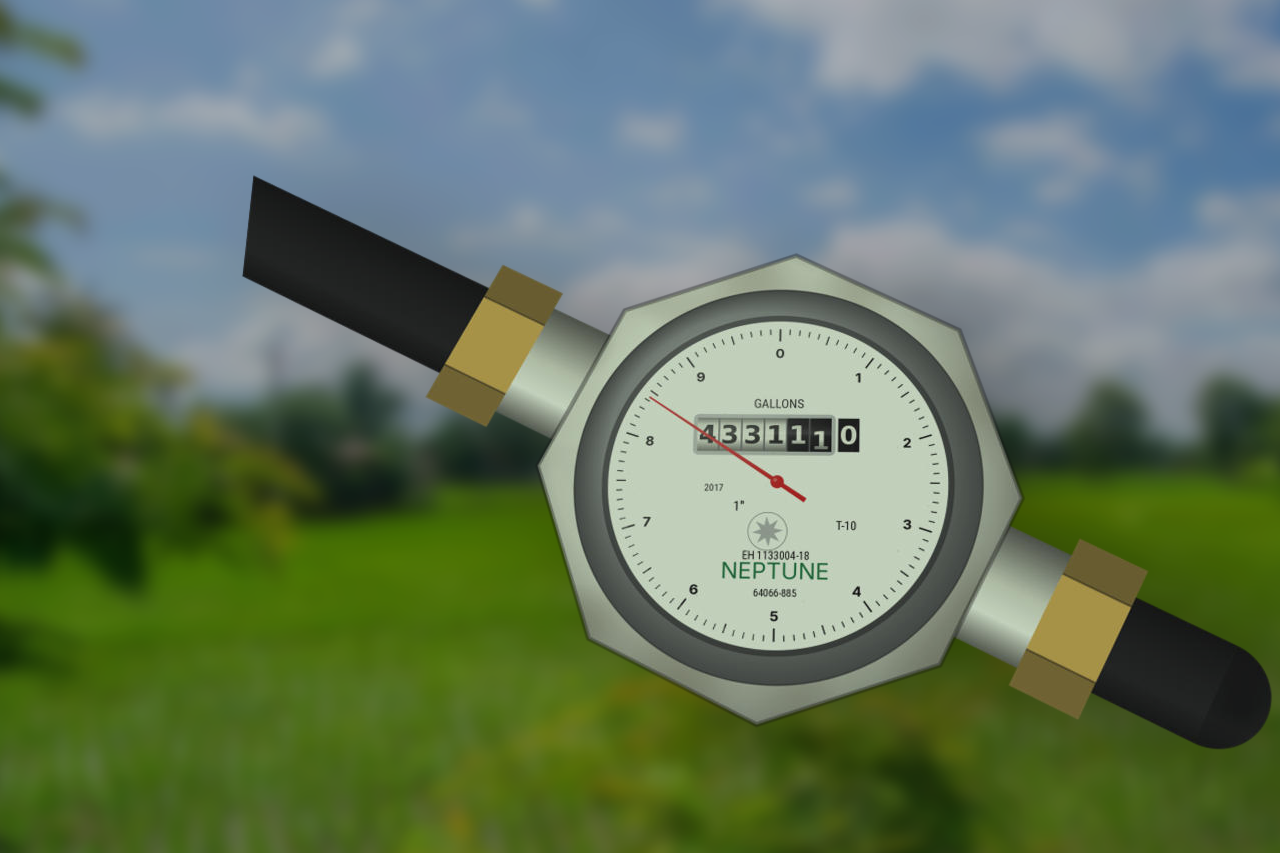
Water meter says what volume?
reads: 4331108.4 gal
